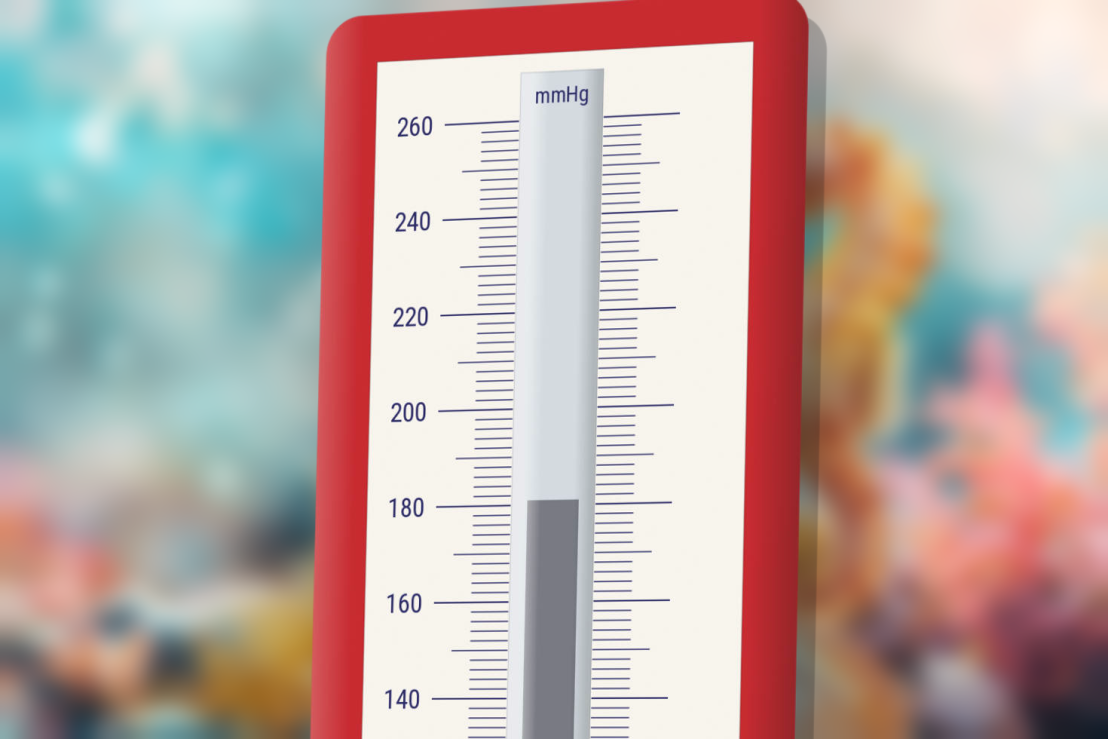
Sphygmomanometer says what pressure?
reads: 181 mmHg
